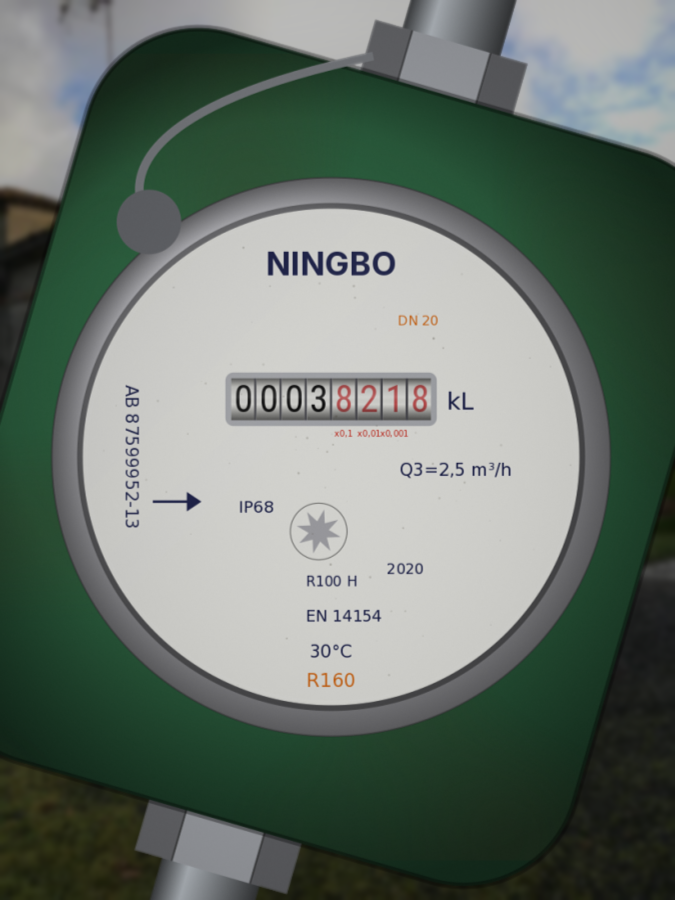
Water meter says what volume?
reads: 3.8218 kL
